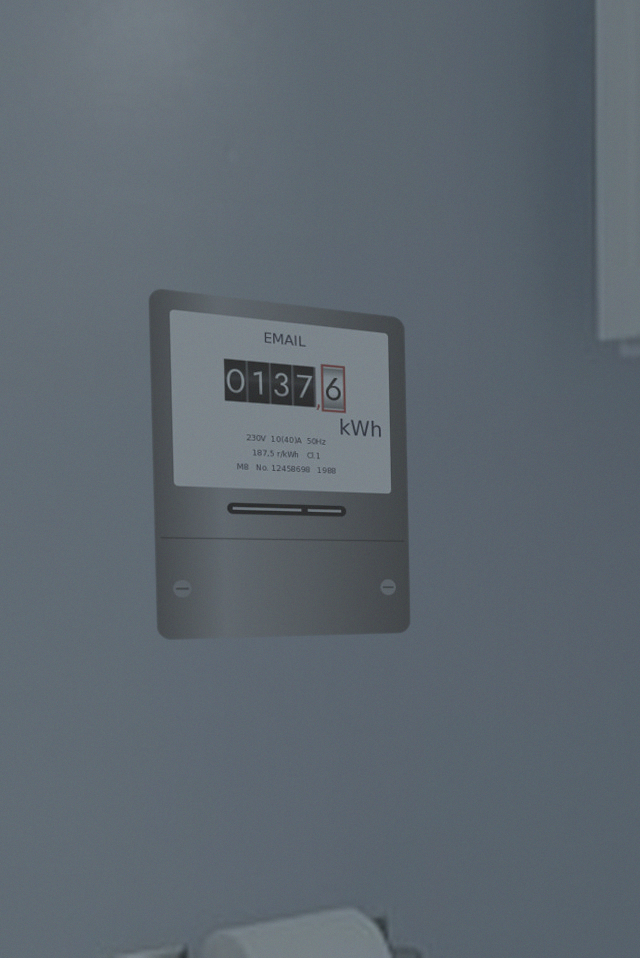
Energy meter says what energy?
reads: 137.6 kWh
